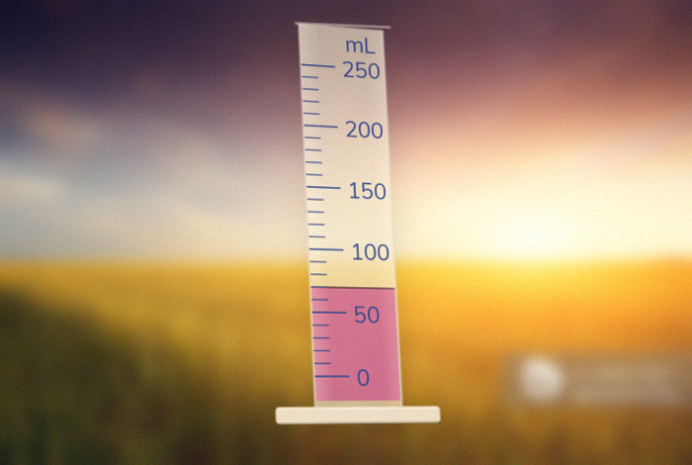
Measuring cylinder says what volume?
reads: 70 mL
